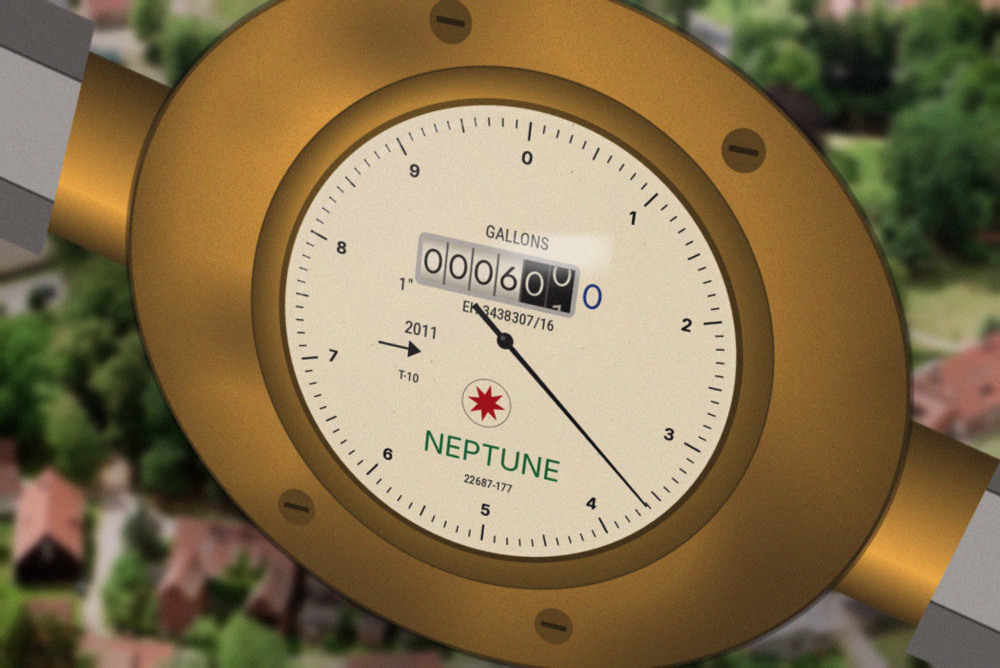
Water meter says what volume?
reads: 6003.6 gal
